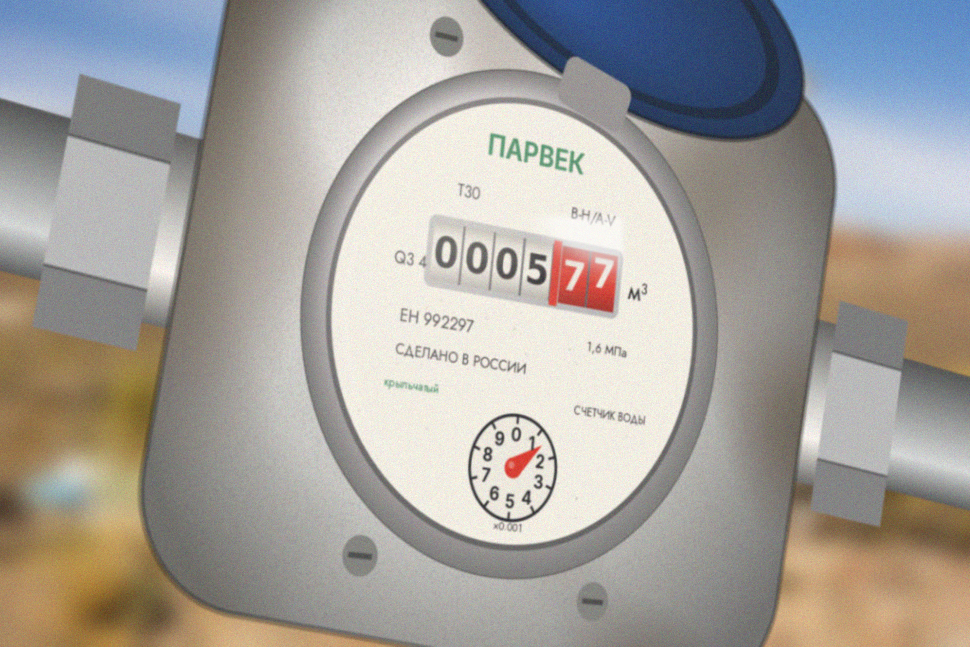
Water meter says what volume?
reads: 5.771 m³
